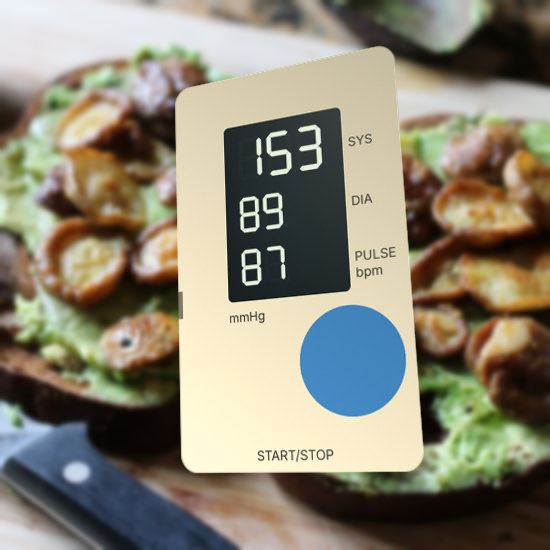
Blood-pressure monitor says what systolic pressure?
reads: 153 mmHg
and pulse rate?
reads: 87 bpm
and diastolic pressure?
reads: 89 mmHg
